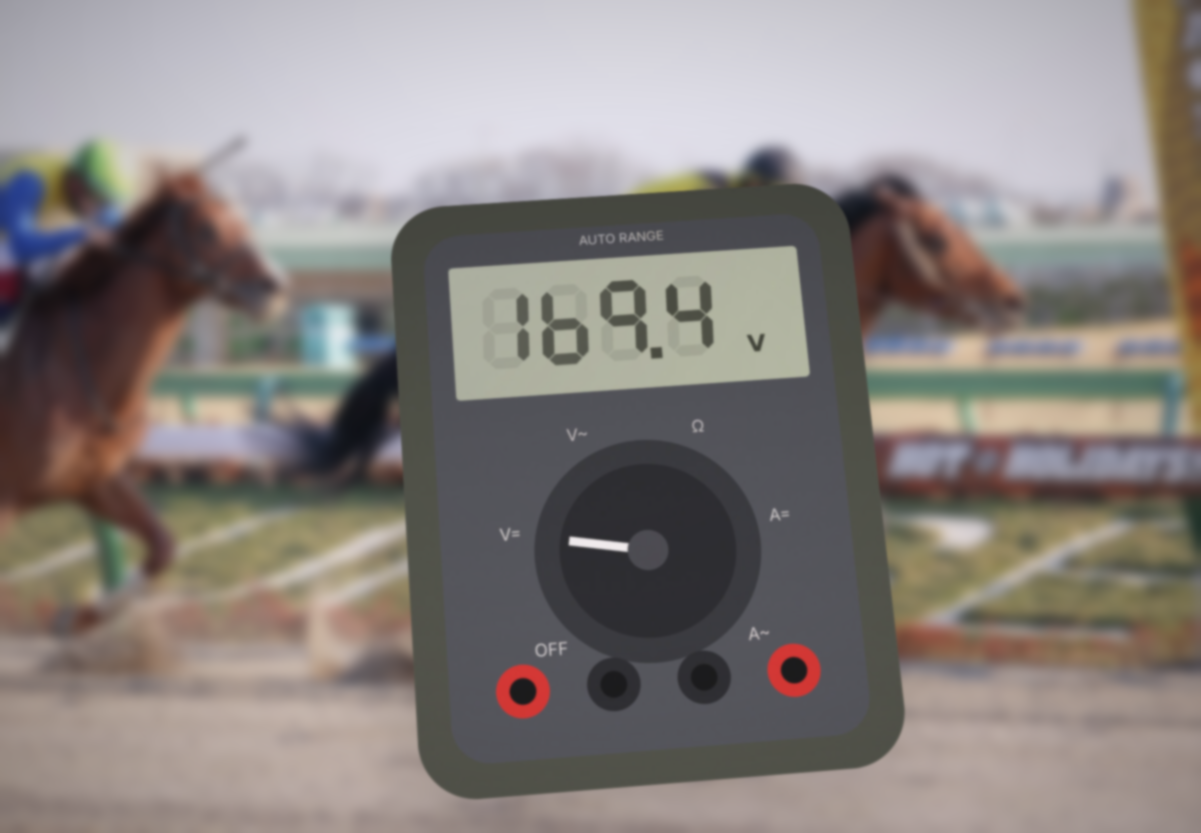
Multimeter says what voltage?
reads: 169.4 V
